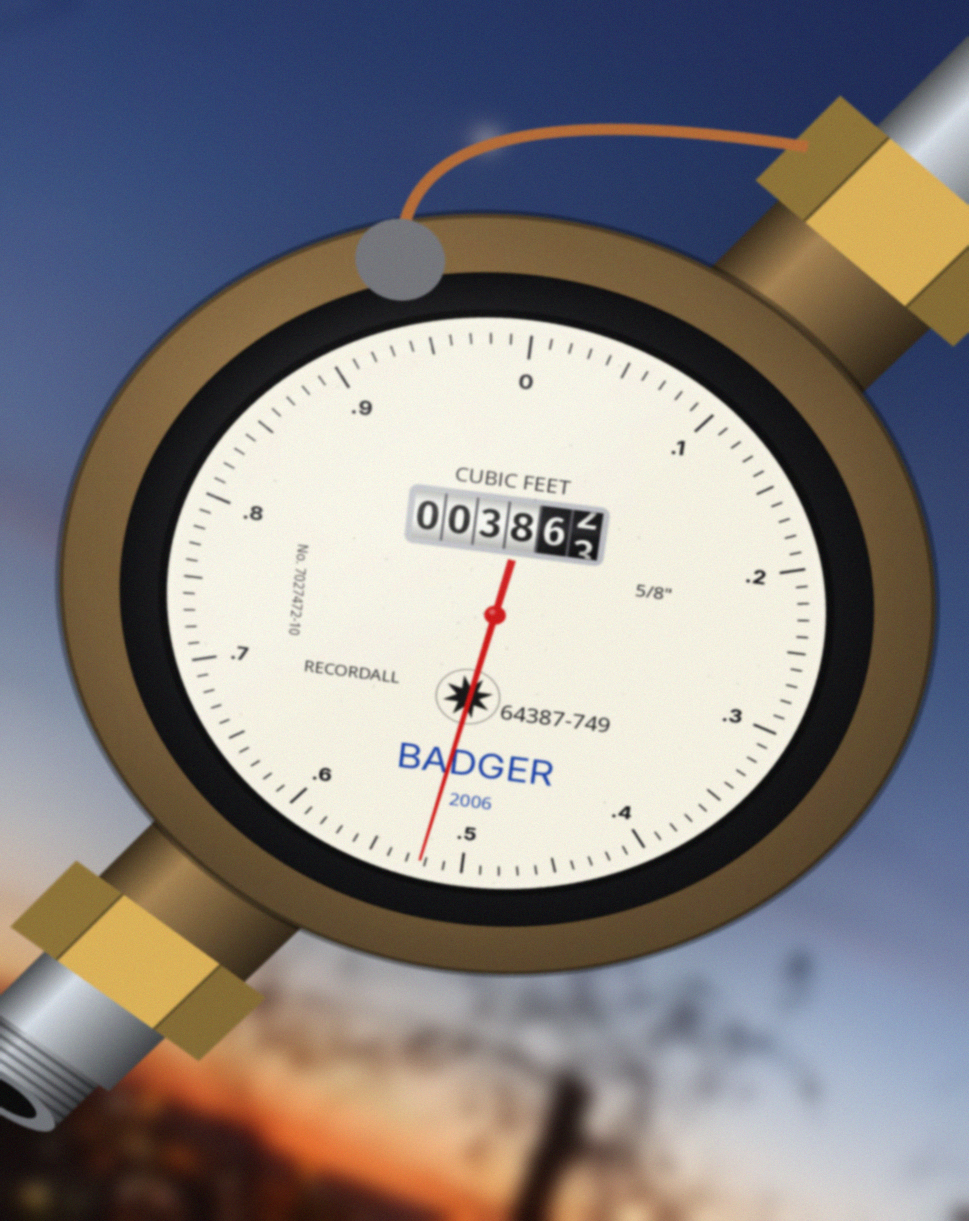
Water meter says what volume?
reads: 3862.52 ft³
